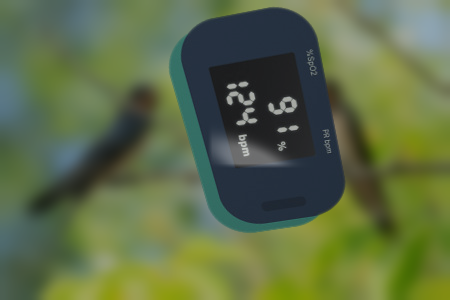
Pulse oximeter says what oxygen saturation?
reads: 91 %
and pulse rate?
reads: 124 bpm
